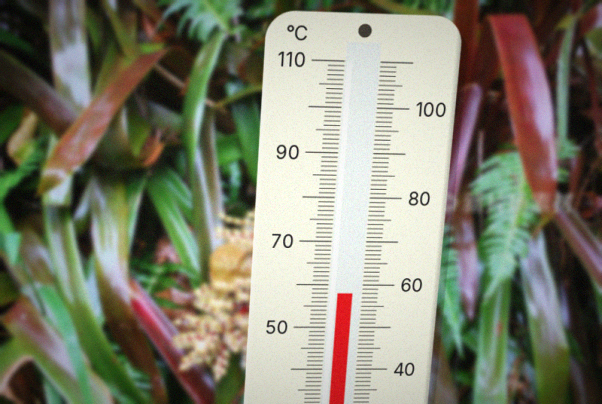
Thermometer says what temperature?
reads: 58 °C
